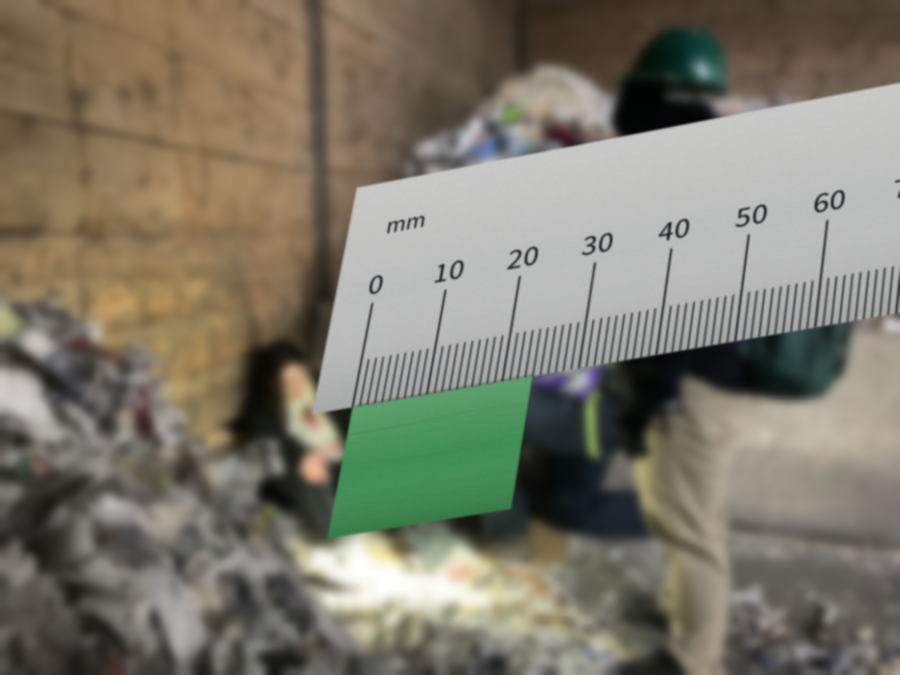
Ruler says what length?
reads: 24 mm
